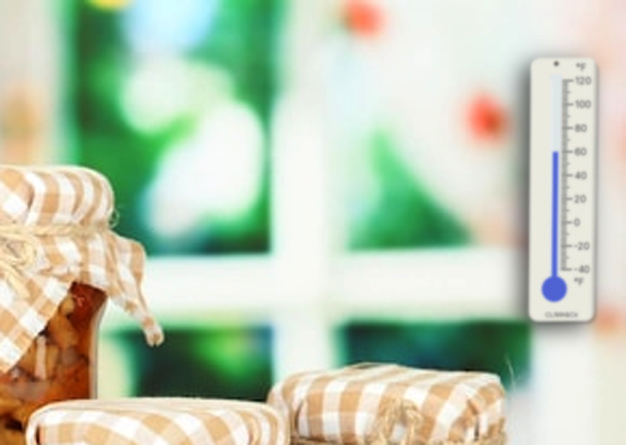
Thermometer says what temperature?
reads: 60 °F
